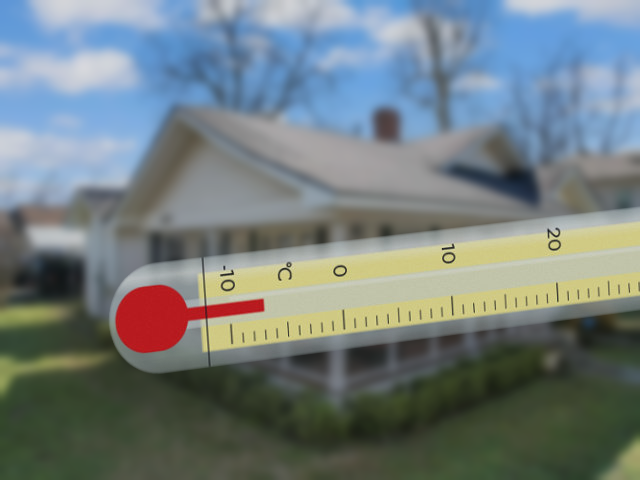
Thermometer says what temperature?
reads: -7 °C
